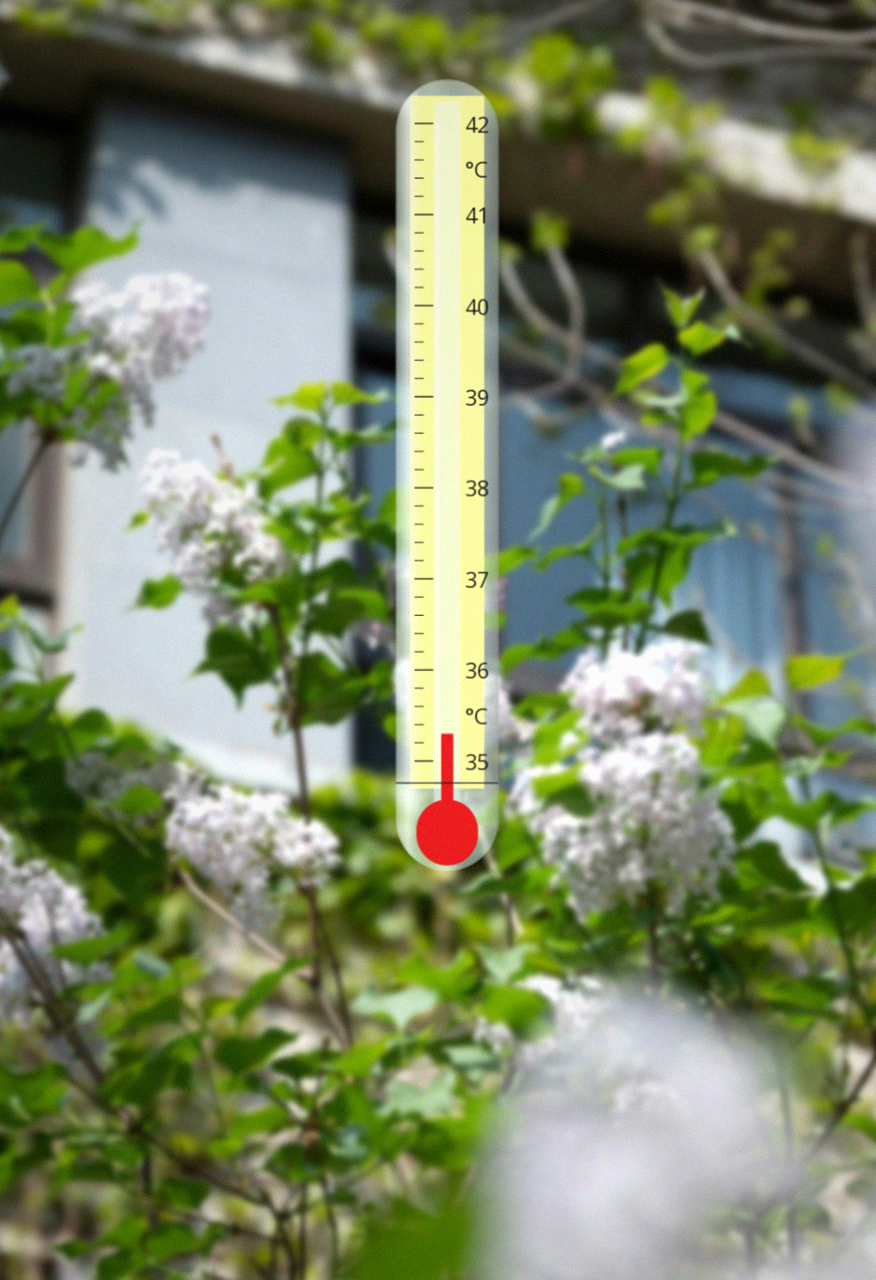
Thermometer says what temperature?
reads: 35.3 °C
